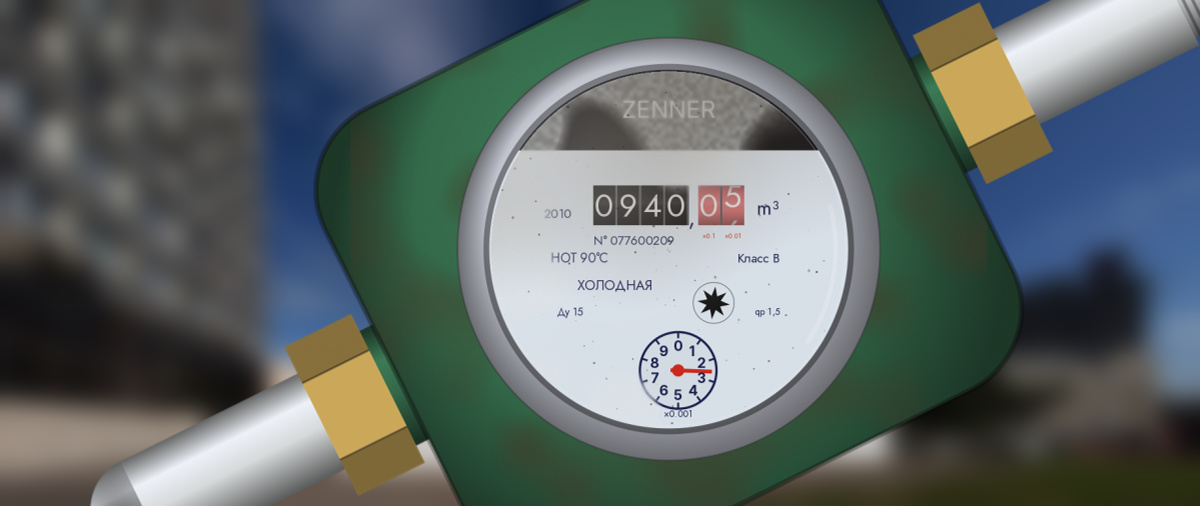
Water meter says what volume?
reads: 940.052 m³
